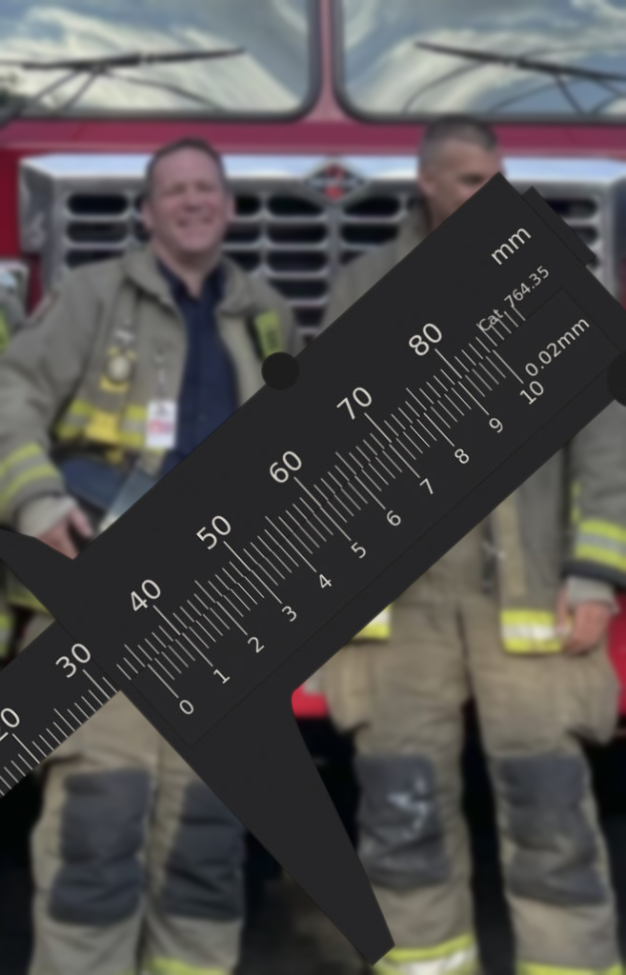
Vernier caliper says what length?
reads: 35.4 mm
